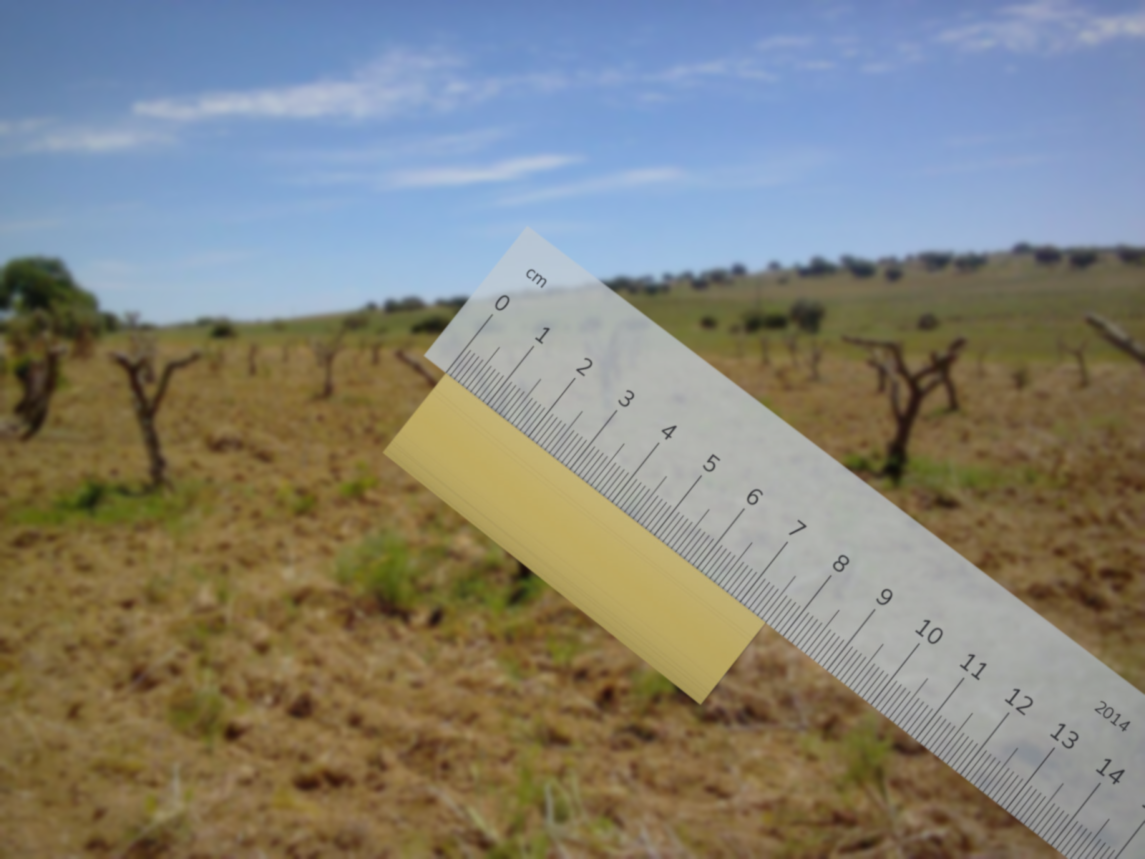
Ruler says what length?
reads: 7.6 cm
